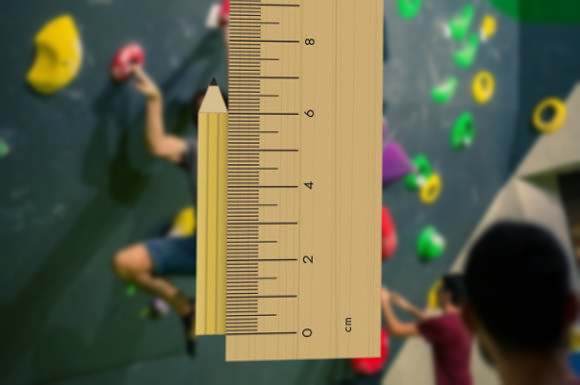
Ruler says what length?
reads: 7 cm
